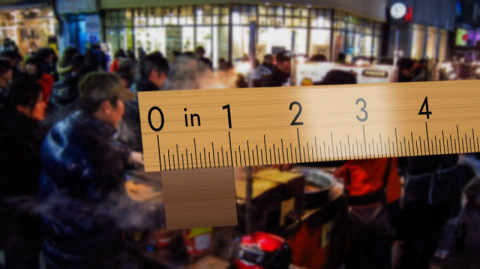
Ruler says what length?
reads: 1 in
